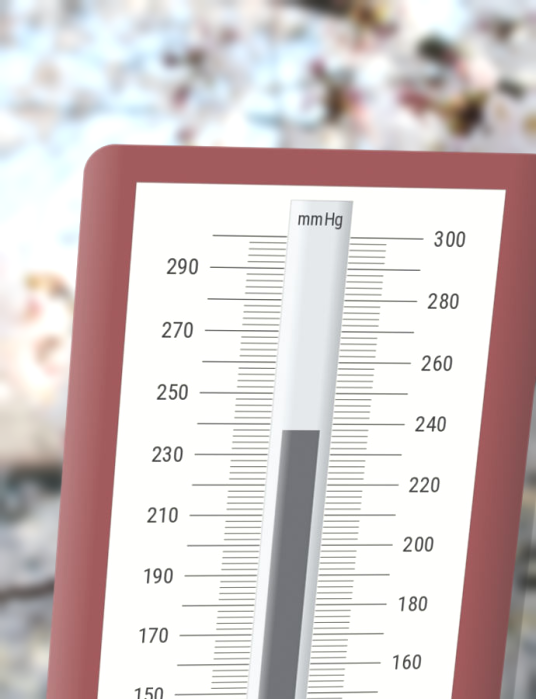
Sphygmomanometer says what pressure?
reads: 238 mmHg
